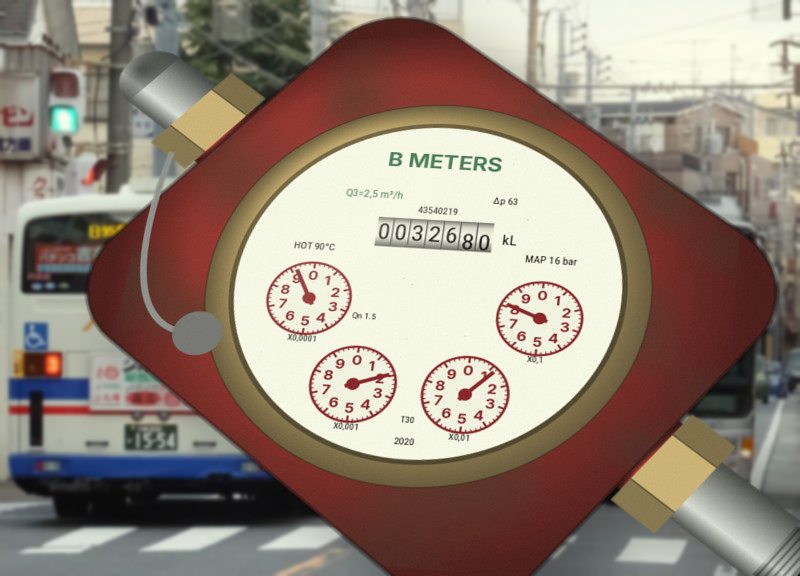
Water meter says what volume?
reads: 32679.8119 kL
